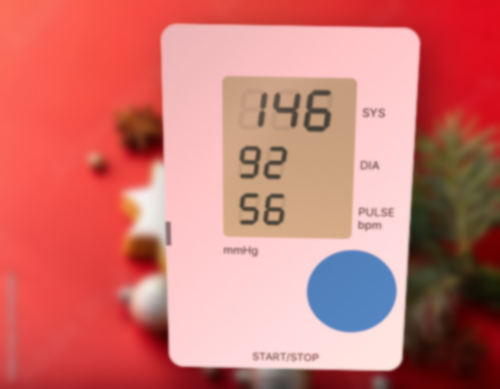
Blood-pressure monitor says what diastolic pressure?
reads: 92 mmHg
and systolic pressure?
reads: 146 mmHg
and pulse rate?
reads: 56 bpm
